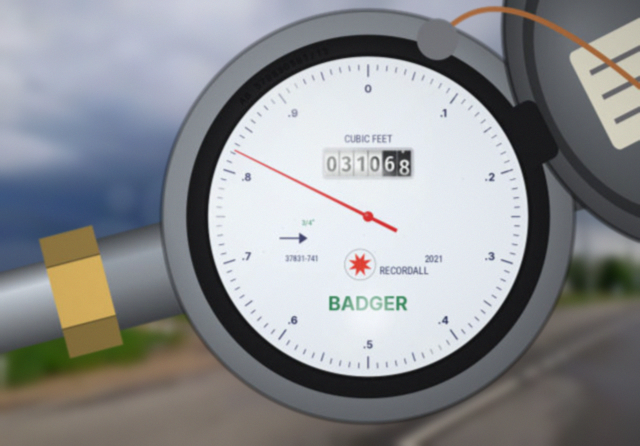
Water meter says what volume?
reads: 31067.82 ft³
